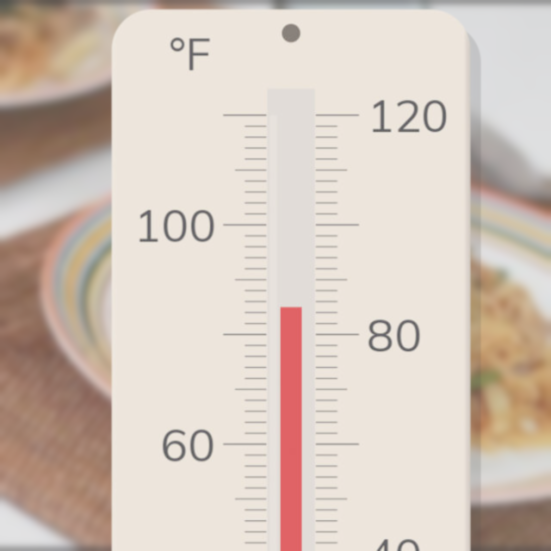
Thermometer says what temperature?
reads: 85 °F
